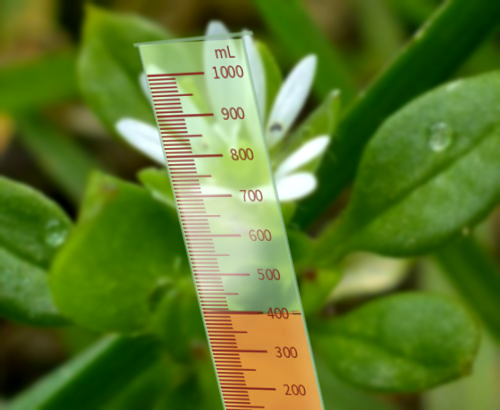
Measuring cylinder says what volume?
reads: 400 mL
